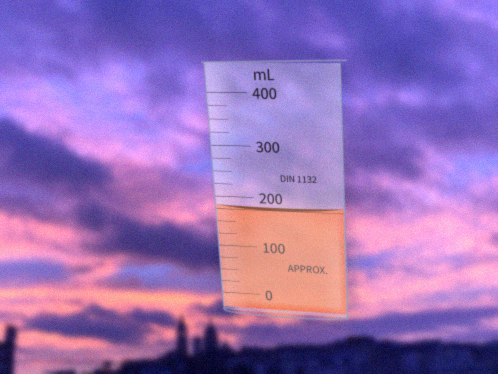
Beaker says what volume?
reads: 175 mL
